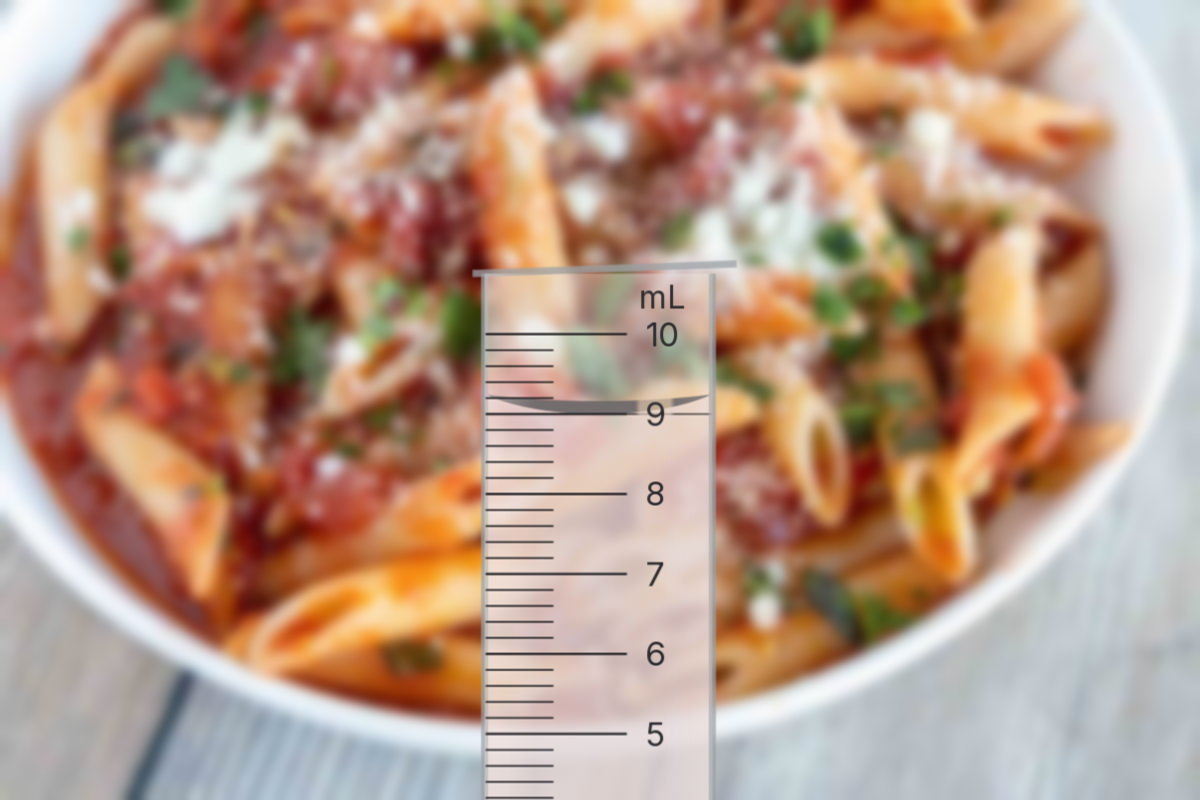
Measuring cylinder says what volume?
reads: 9 mL
